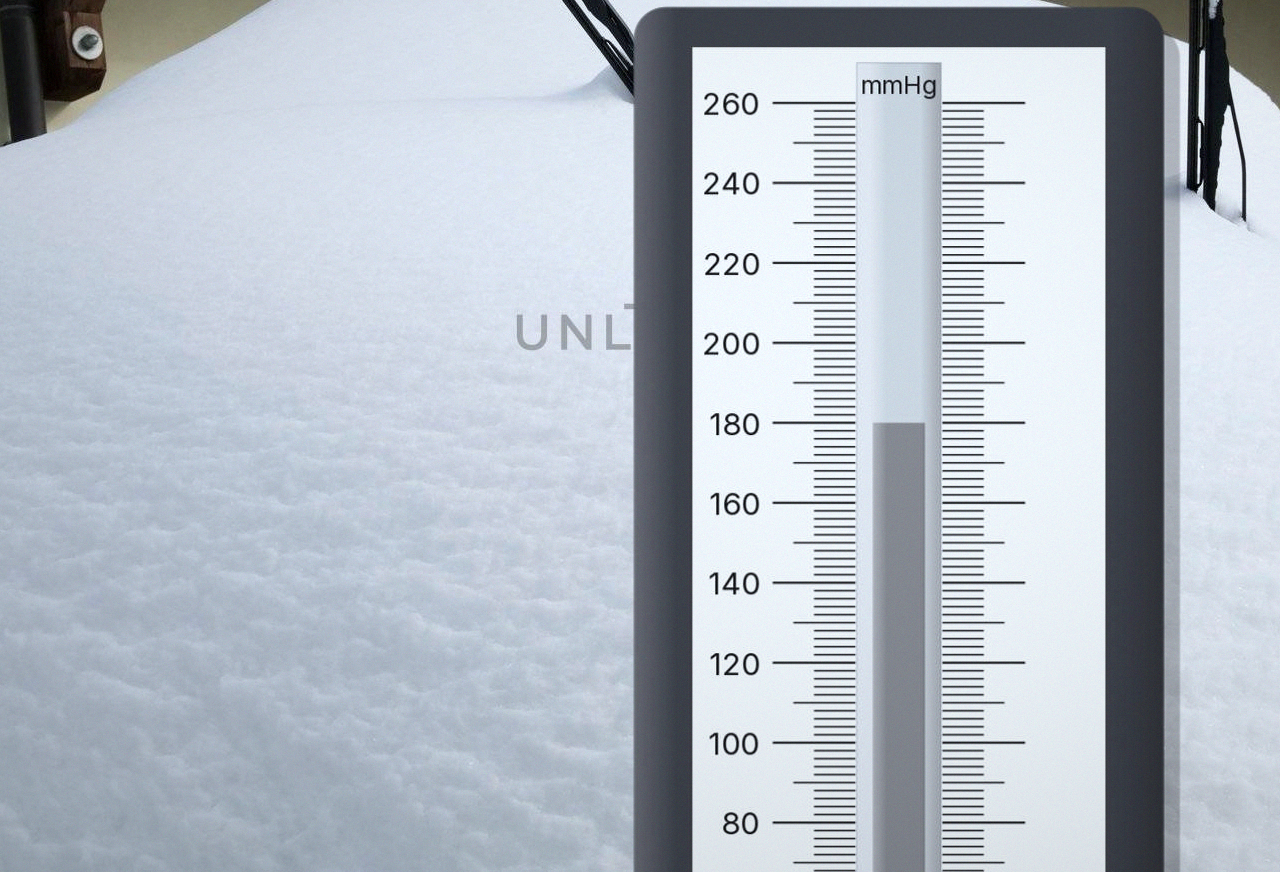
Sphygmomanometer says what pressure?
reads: 180 mmHg
